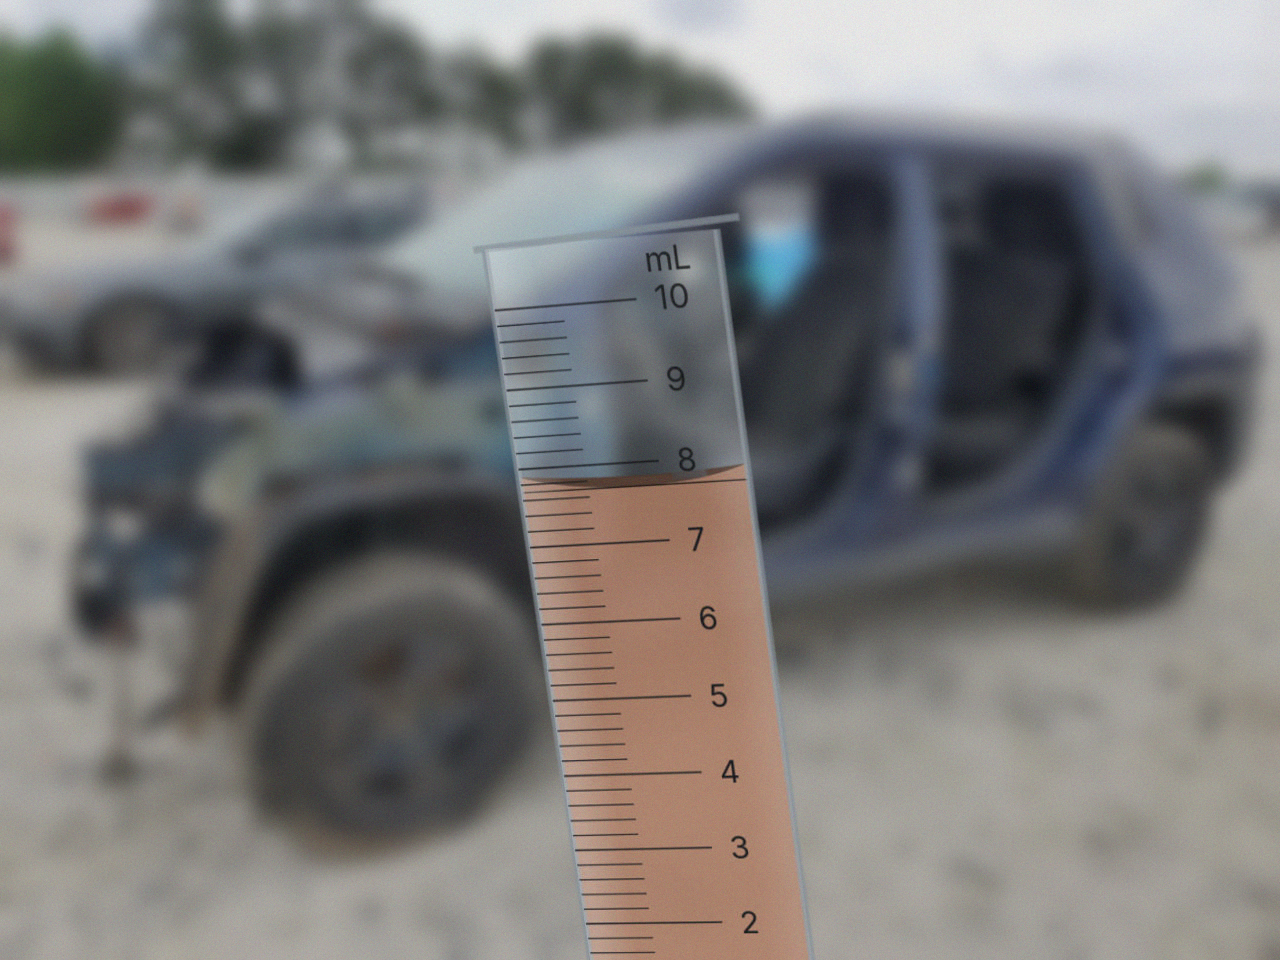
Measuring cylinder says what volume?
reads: 7.7 mL
